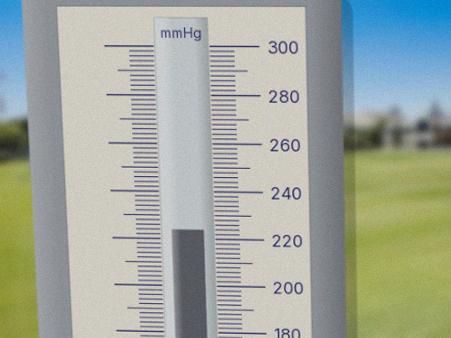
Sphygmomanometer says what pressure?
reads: 224 mmHg
